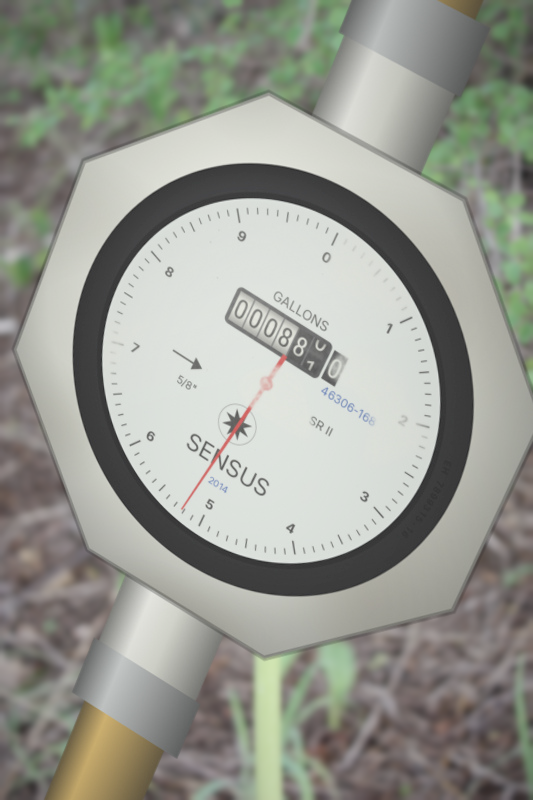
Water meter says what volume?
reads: 8805.2 gal
